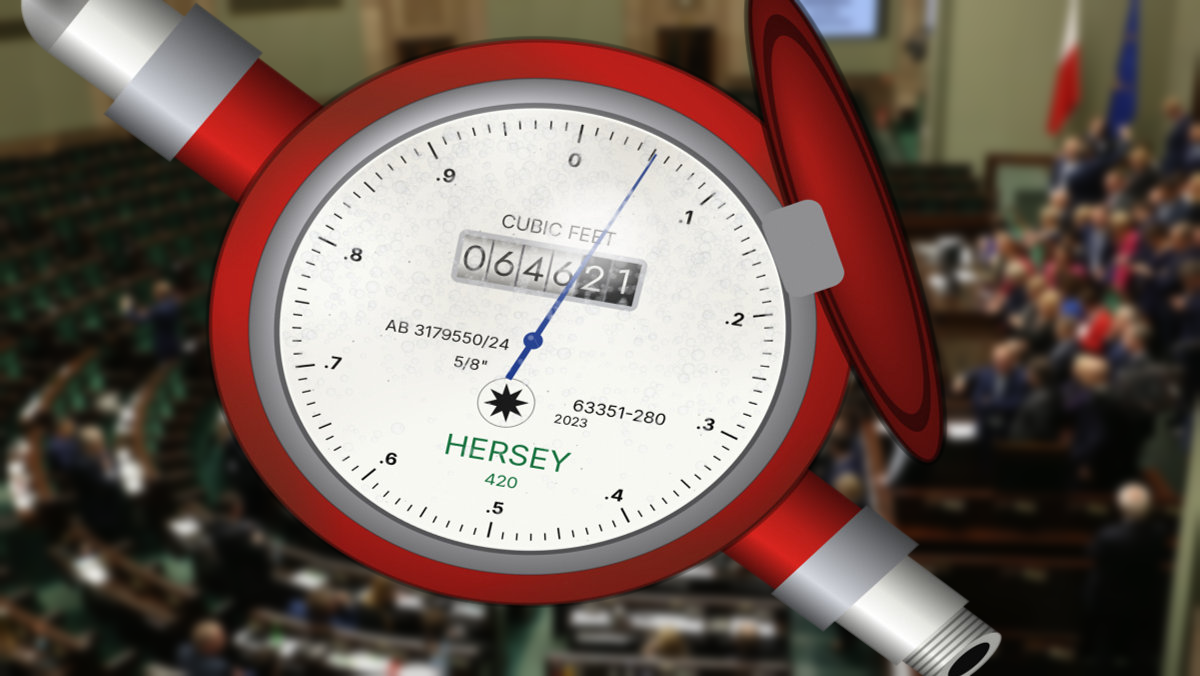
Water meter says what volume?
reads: 64621.05 ft³
